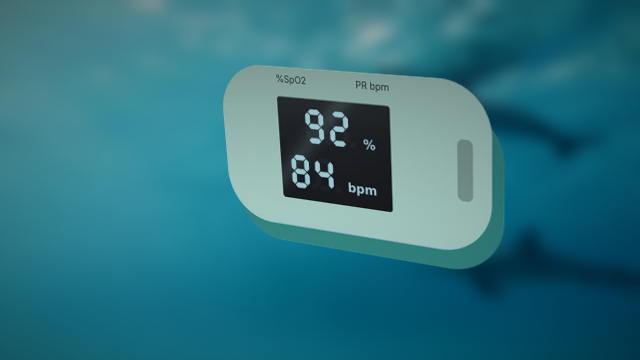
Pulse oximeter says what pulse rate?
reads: 84 bpm
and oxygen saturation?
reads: 92 %
